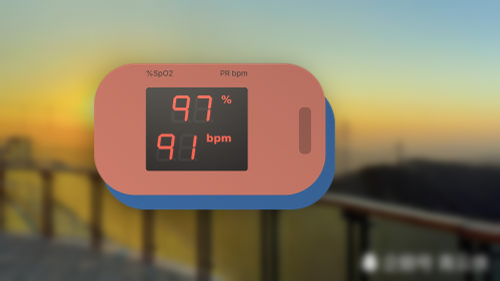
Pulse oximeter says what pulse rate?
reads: 91 bpm
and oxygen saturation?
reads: 97 %
